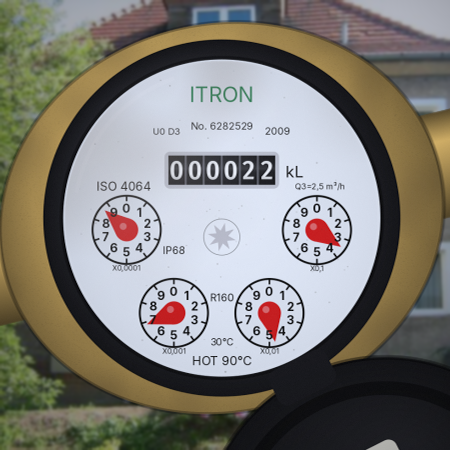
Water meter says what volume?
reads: 22.3468 kL
